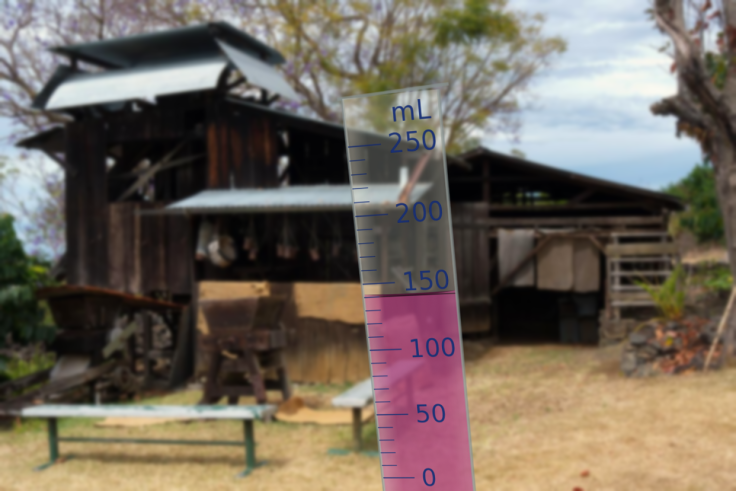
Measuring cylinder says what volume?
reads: 140 mL
